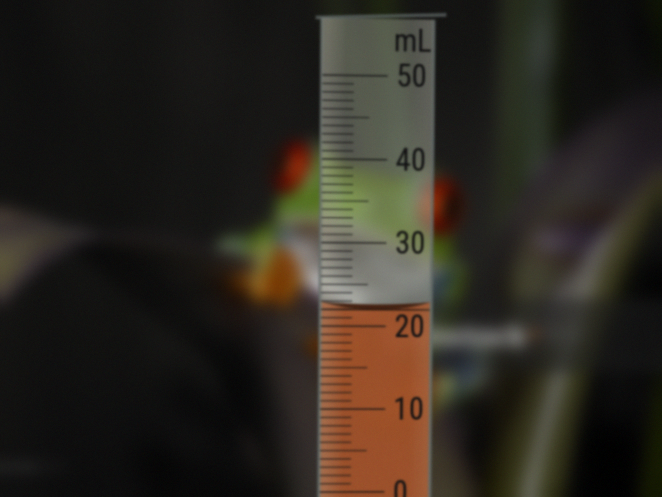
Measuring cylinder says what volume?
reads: 22 mL
